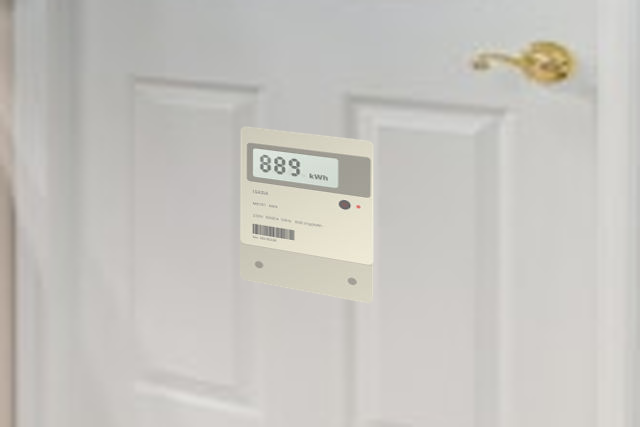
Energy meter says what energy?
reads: 889 kWh
